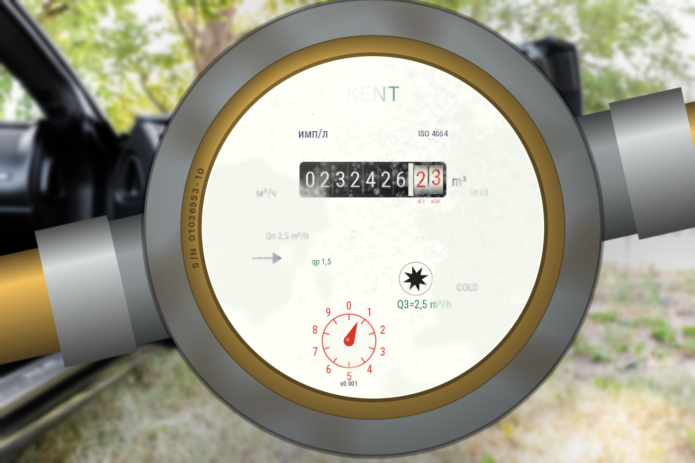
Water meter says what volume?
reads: 232426.230 m³
